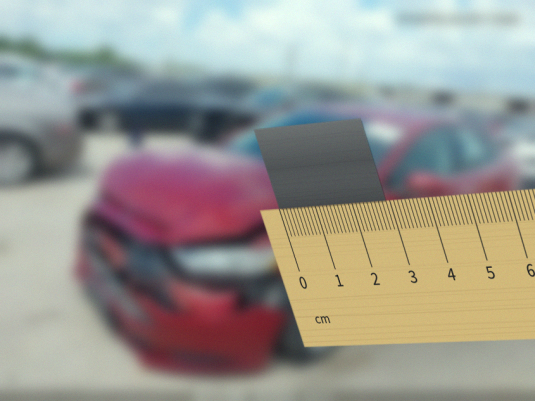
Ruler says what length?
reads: 2.9 cm
